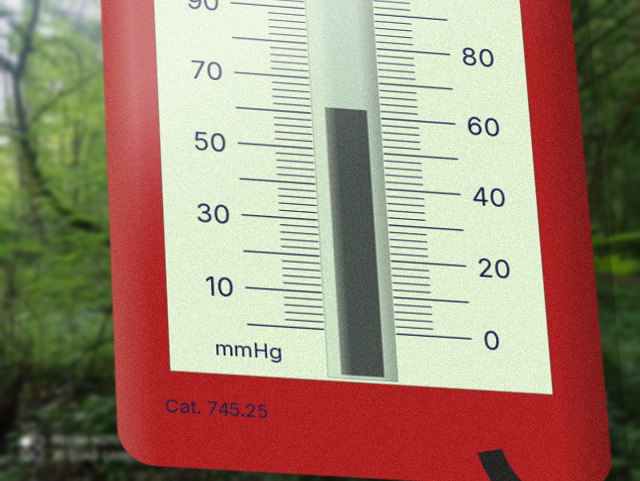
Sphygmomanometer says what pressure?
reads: 62 mmHg
